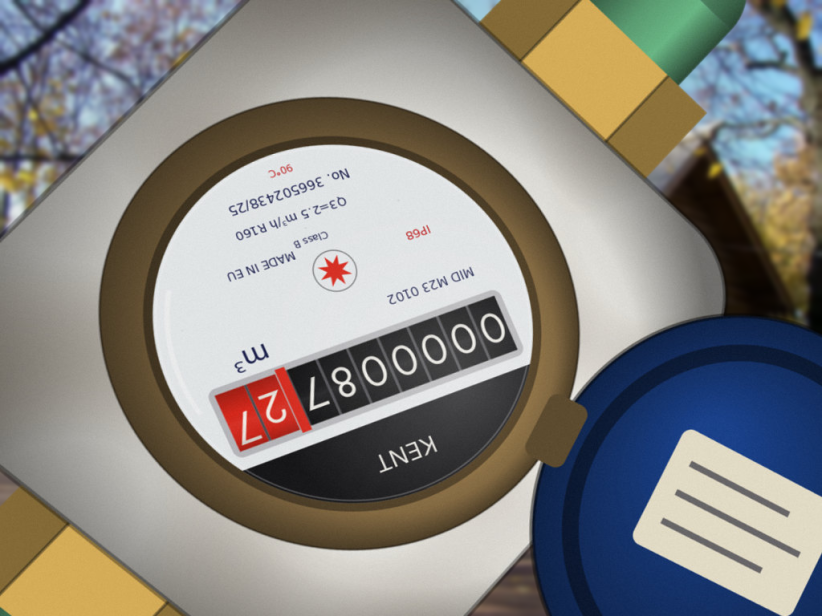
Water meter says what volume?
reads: 87.27 m³
